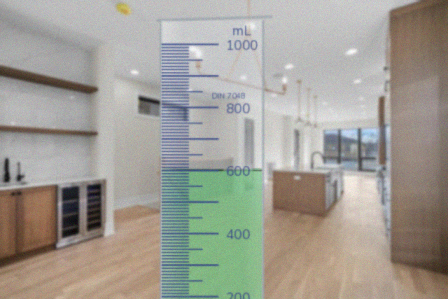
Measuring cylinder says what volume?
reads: 600 mL
